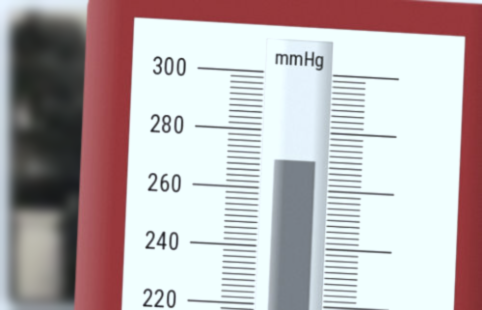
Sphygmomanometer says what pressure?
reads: 270 mmHg
